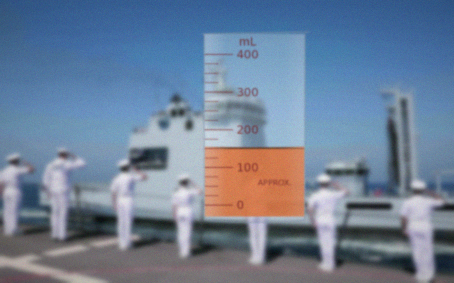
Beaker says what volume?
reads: 150 mL
